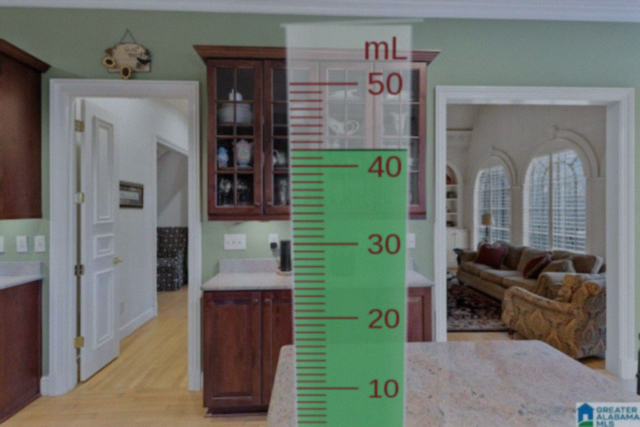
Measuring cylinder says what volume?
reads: 42 mL
